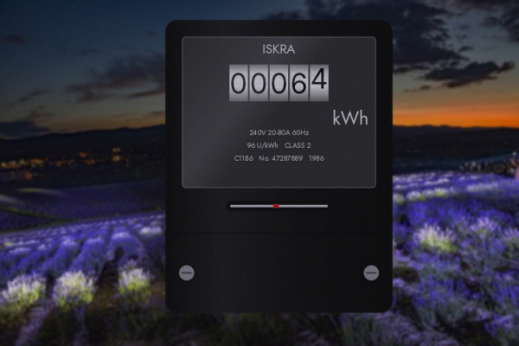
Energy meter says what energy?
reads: 64 kWh
